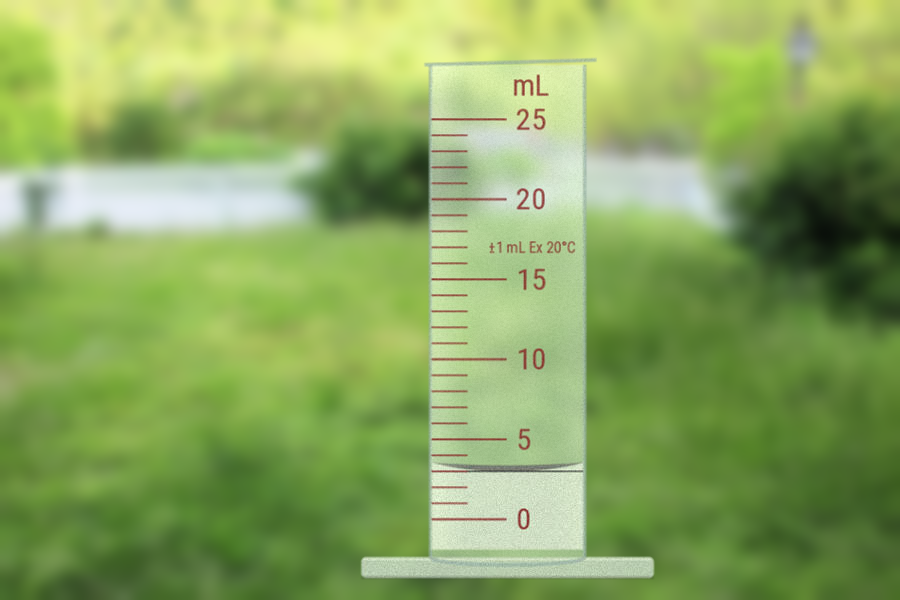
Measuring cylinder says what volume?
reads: 3 mL
